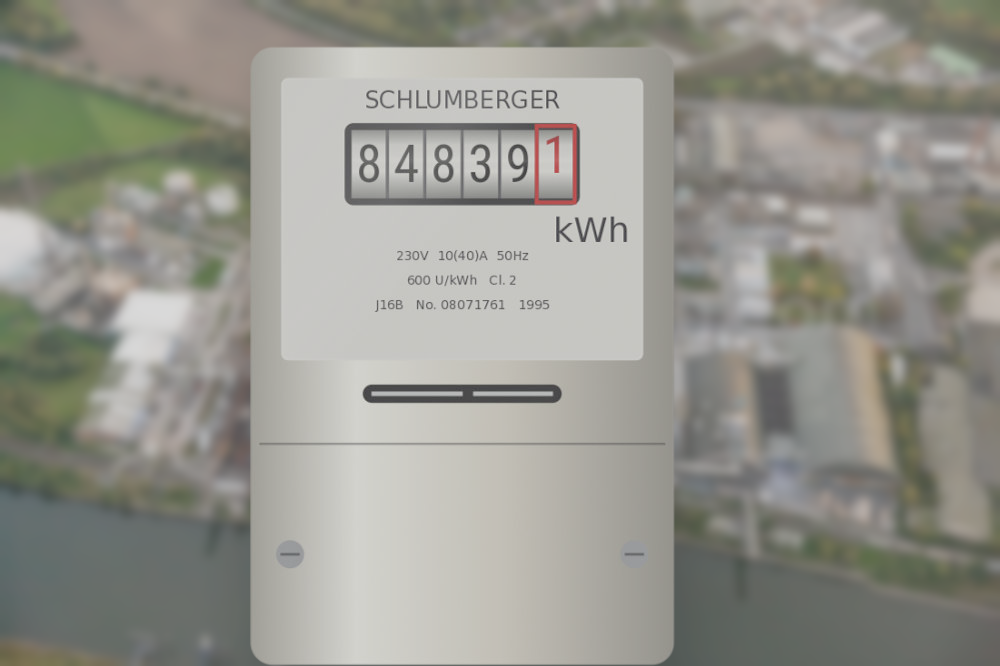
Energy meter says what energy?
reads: 84839.1 kWh
